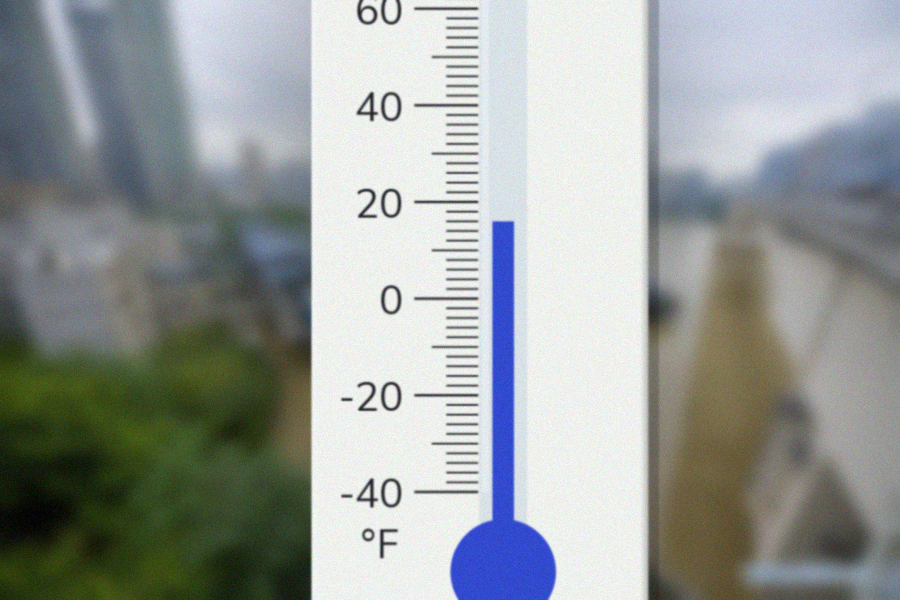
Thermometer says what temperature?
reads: 16 °F
